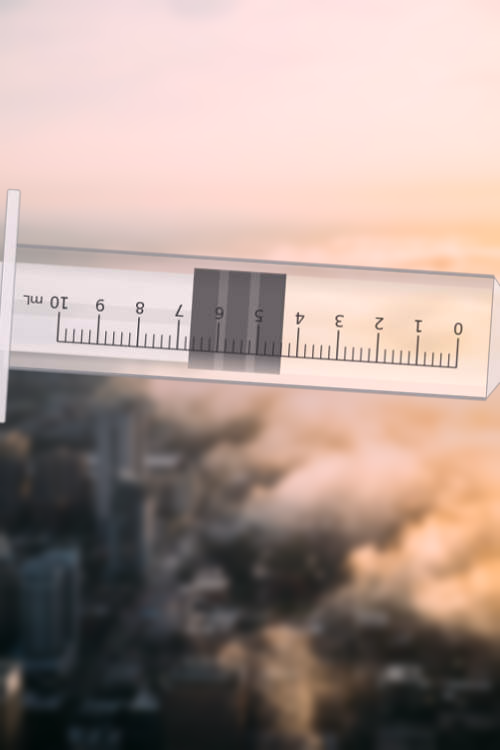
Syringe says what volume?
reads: 4.4 mL
